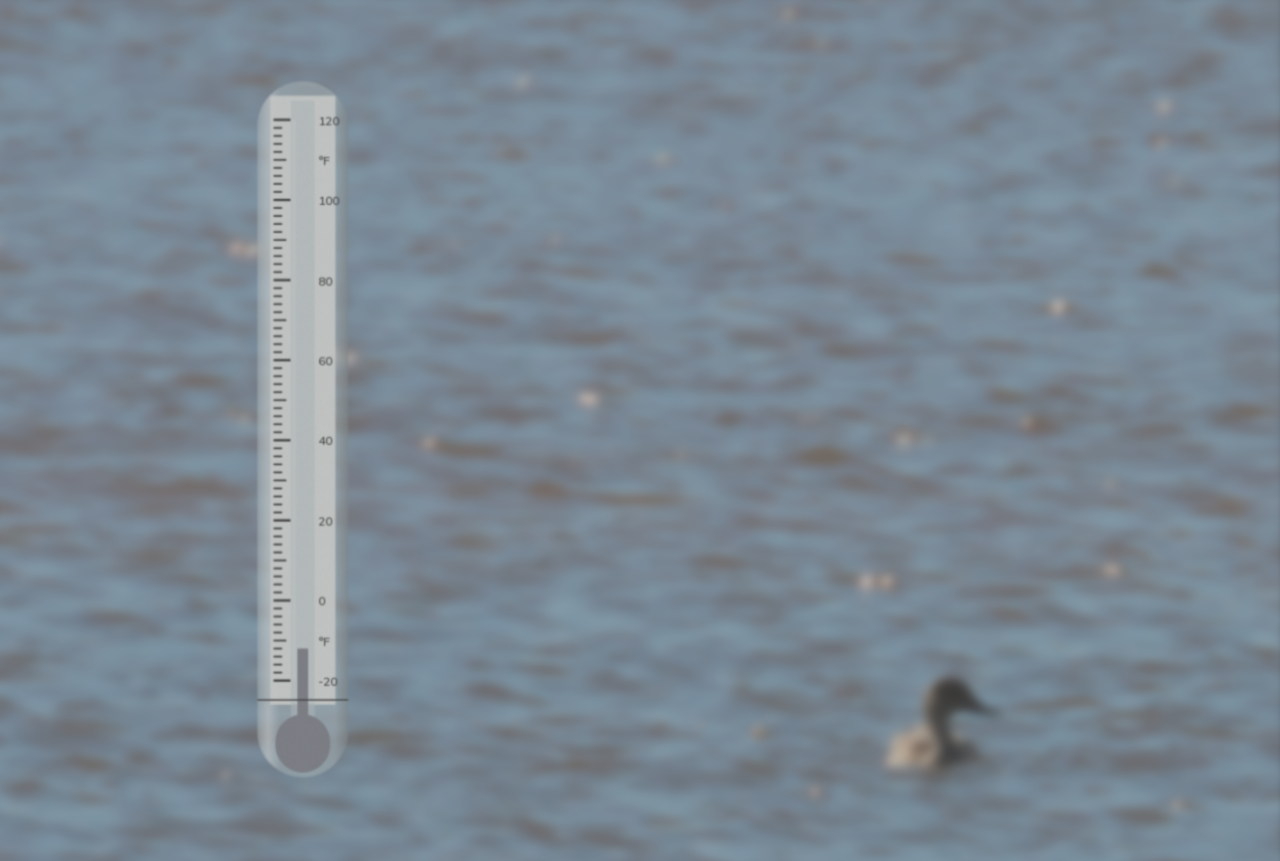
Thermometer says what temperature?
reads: -12 °F
